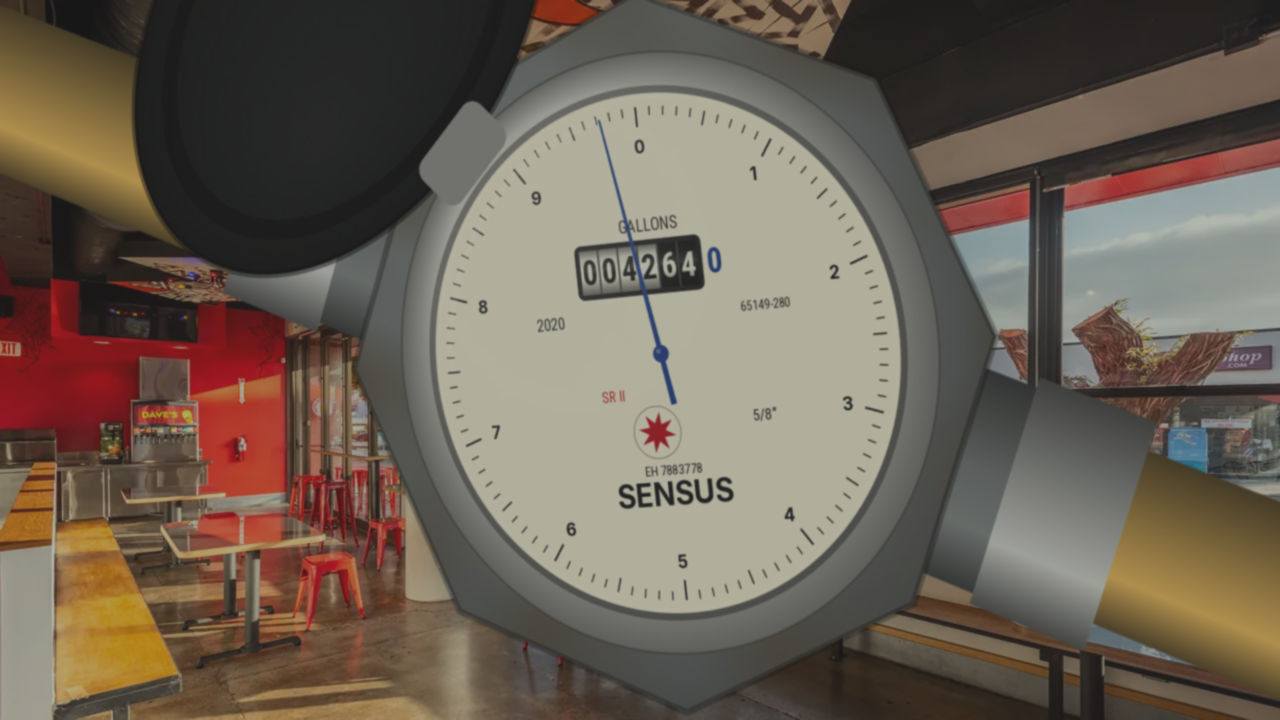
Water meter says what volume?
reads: 42639.7 gal
